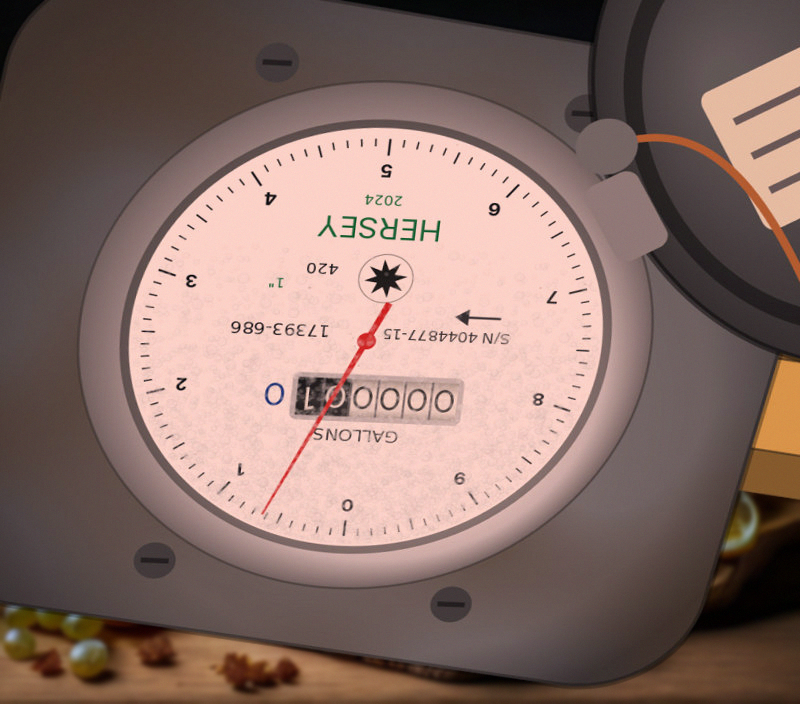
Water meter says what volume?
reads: 10.6 gal
